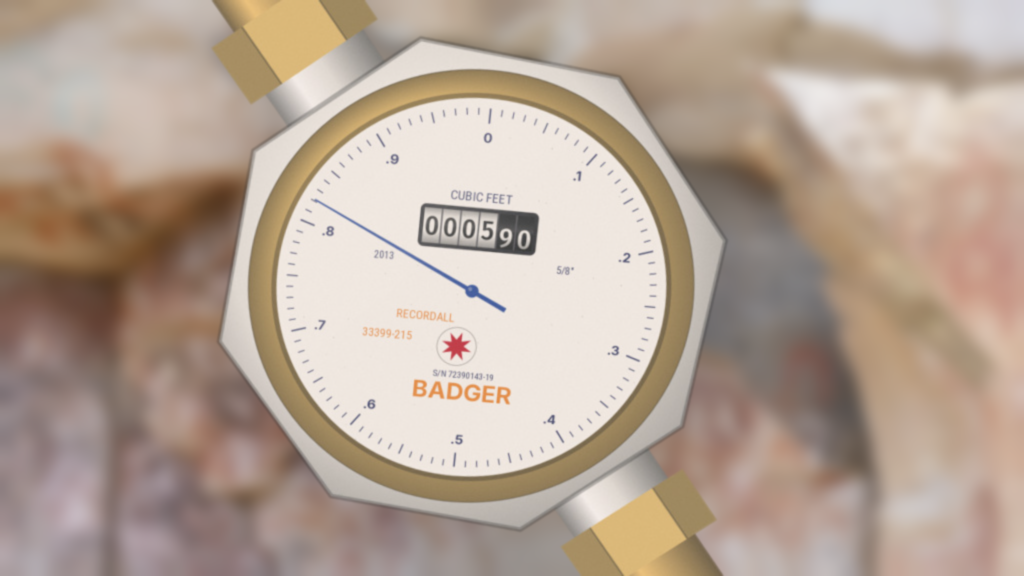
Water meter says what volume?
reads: 589.82 ft³
